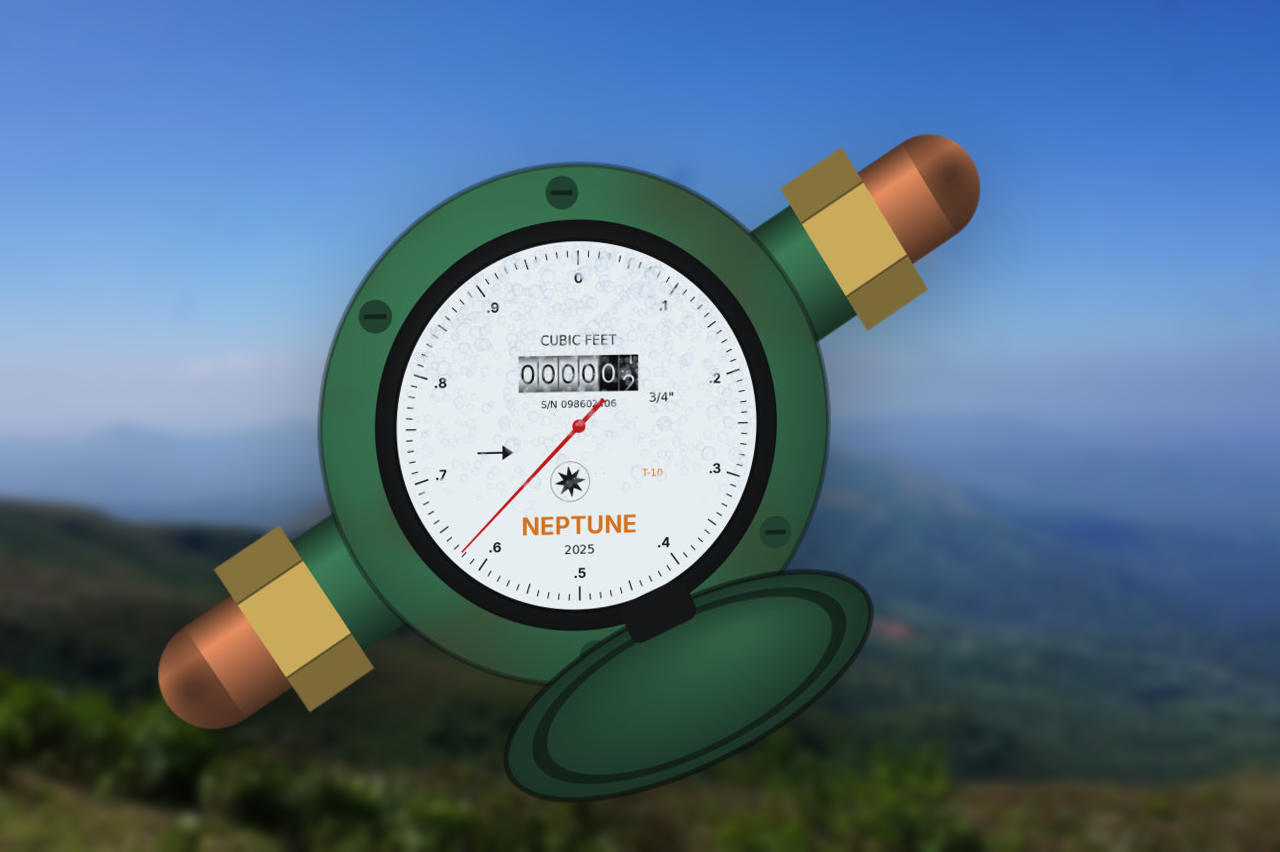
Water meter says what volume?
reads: 1.62 ft³
